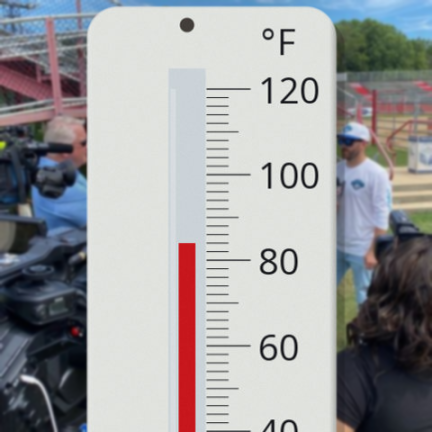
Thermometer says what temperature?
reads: 84 °F
